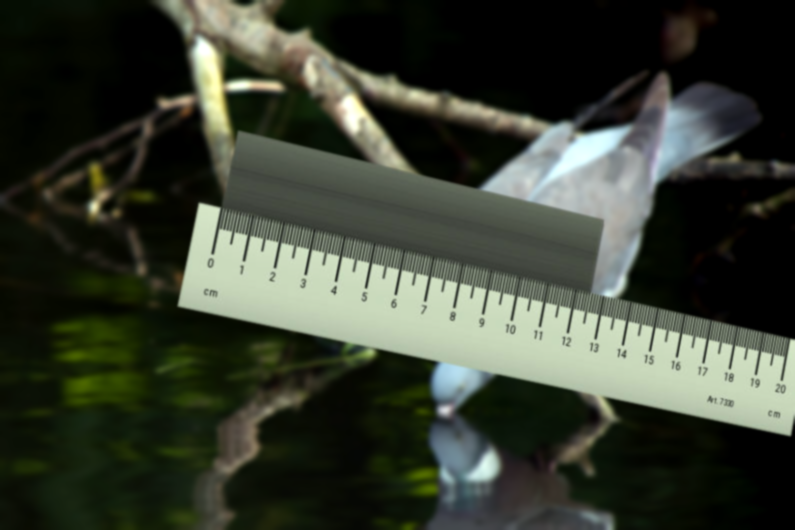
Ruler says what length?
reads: 12.5 cm
